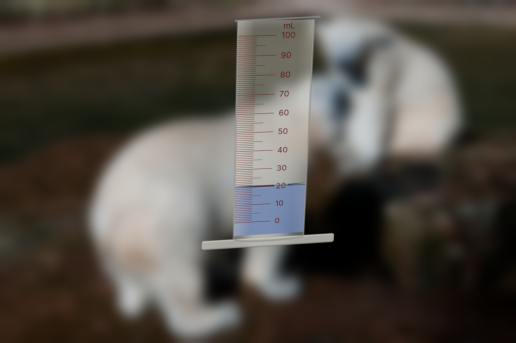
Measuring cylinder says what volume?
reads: 20 mL
